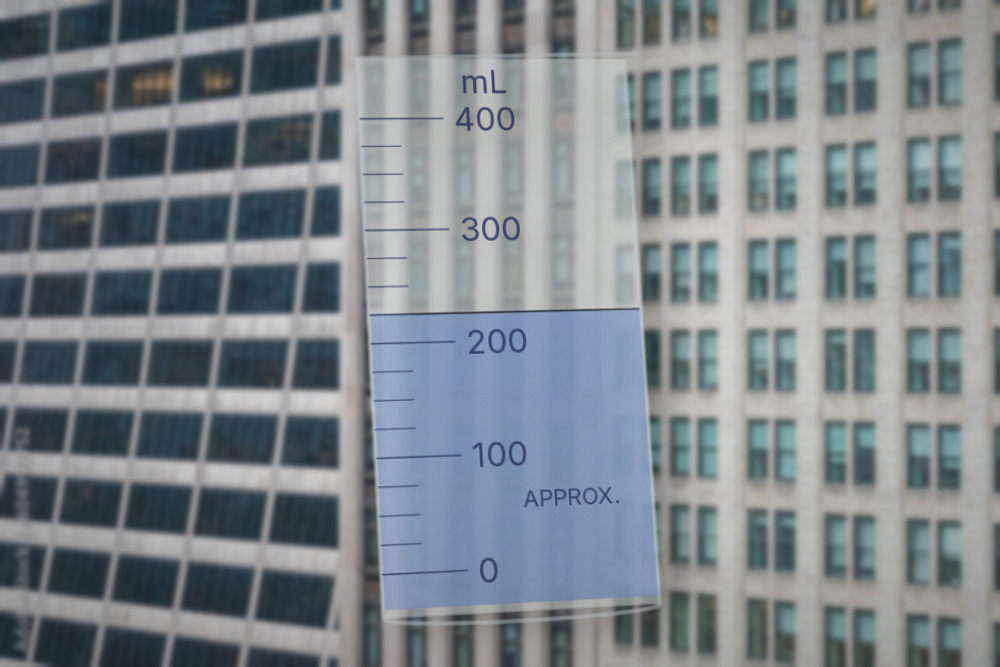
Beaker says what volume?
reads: 225 mL
